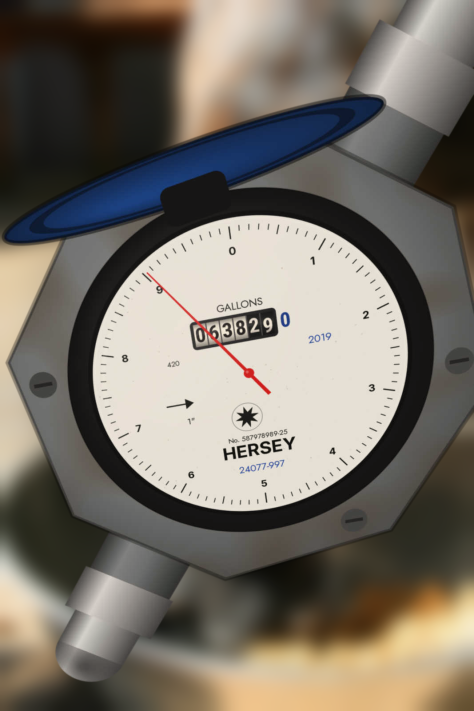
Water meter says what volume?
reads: 638289.0 gal
